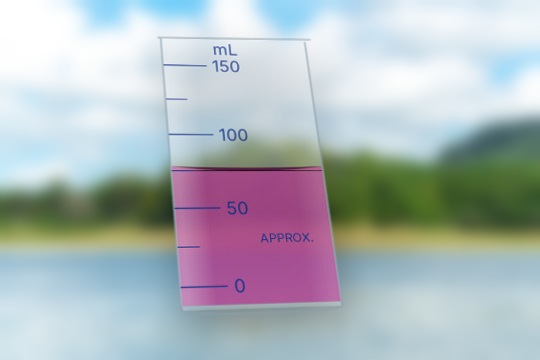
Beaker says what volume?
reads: 75 mL
